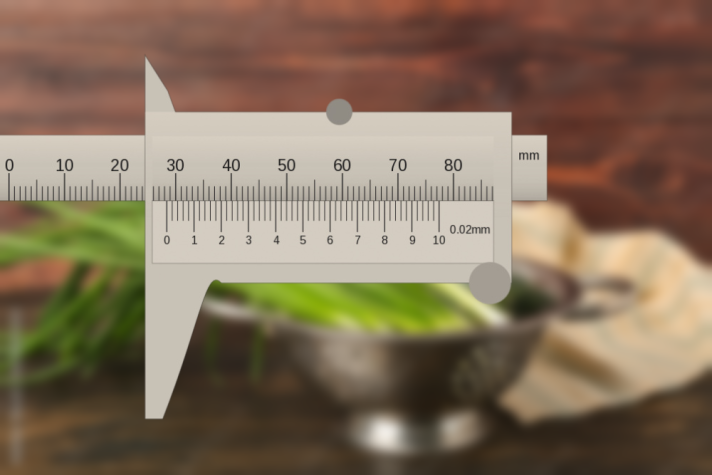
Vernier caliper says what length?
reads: 28.4 mm
